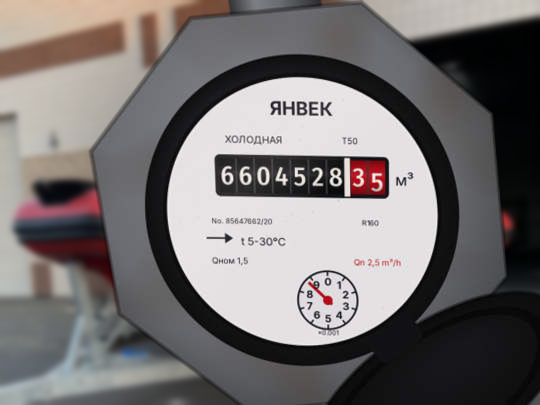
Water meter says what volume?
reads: 6604528.348 m³
